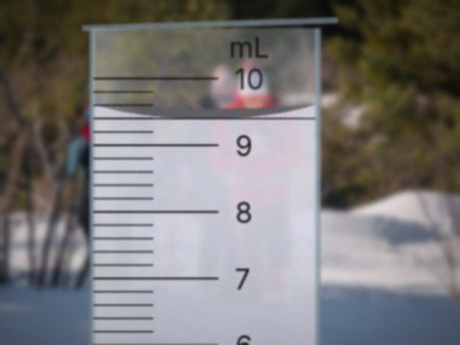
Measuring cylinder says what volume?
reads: 9.4 mL
